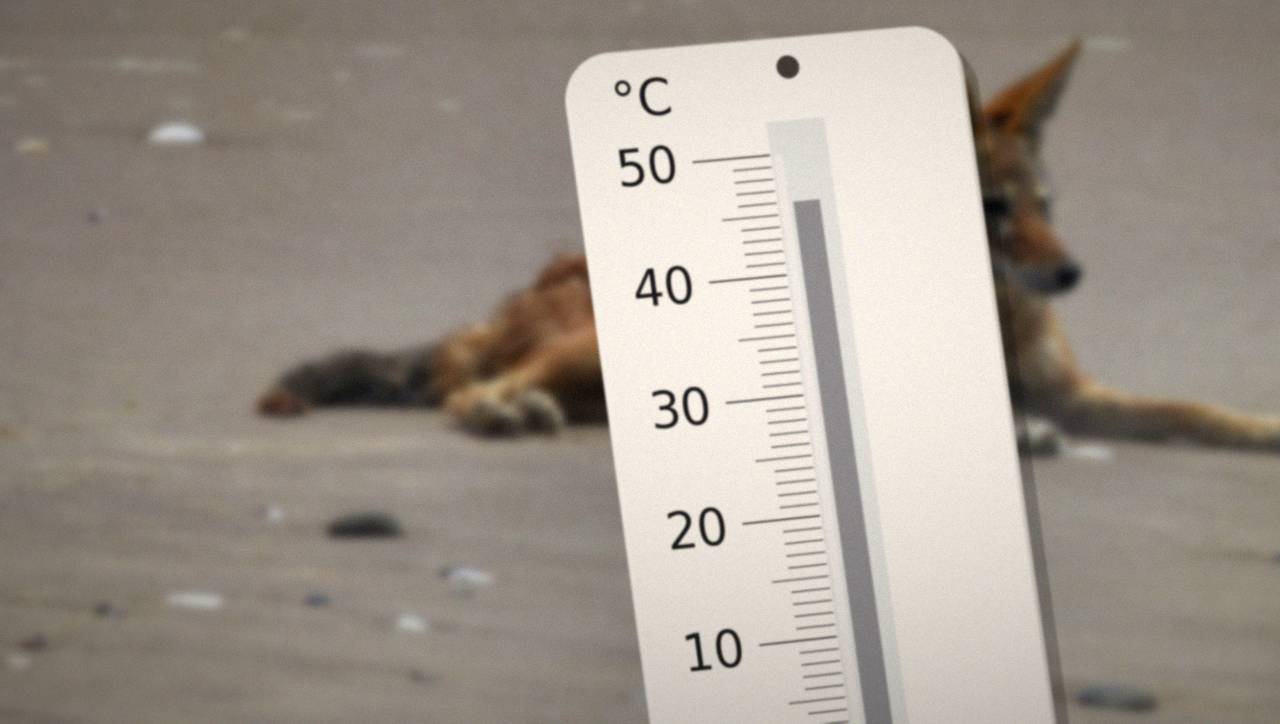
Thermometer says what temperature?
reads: 46 °C
